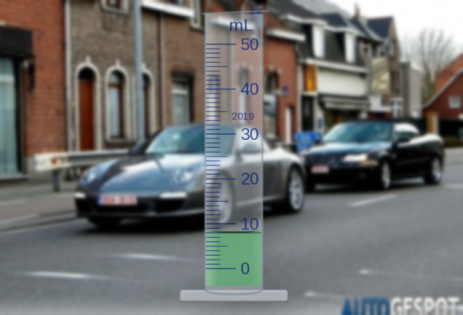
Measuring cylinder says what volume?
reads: 8 mL
